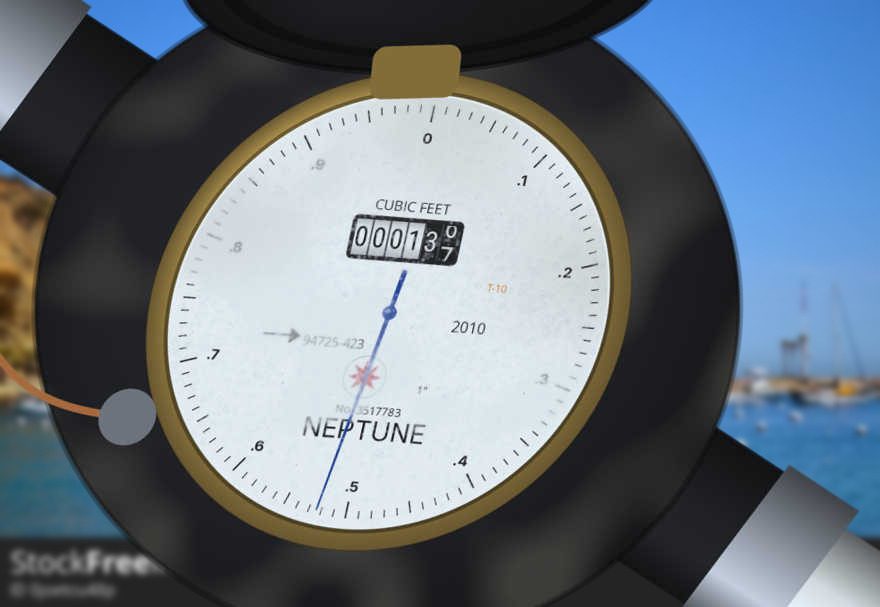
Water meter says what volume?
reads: 136.52 ft³
